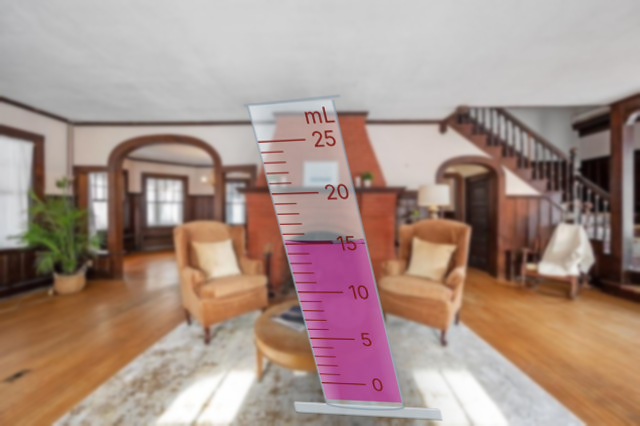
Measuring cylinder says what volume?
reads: 15 mL
